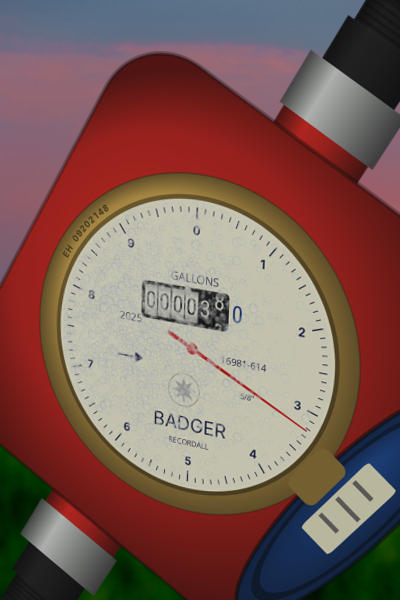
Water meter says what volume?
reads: 383.2 gal
